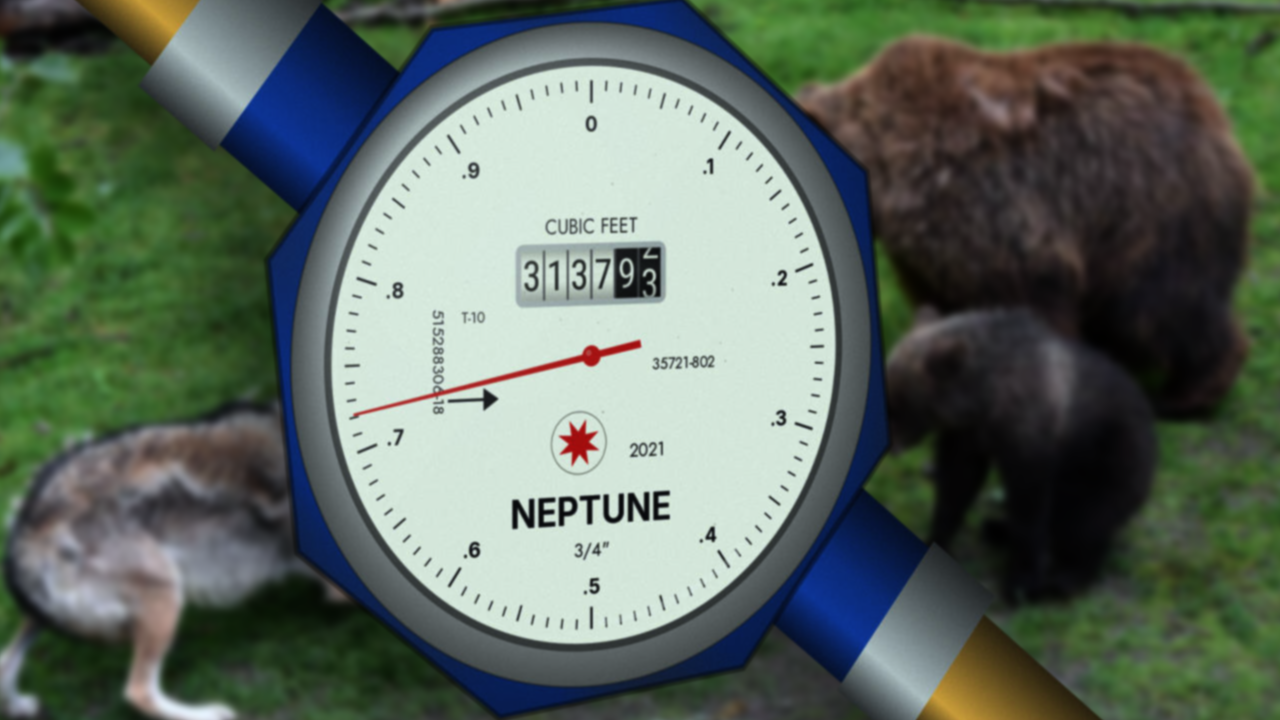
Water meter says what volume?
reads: 313792.72 ft³
